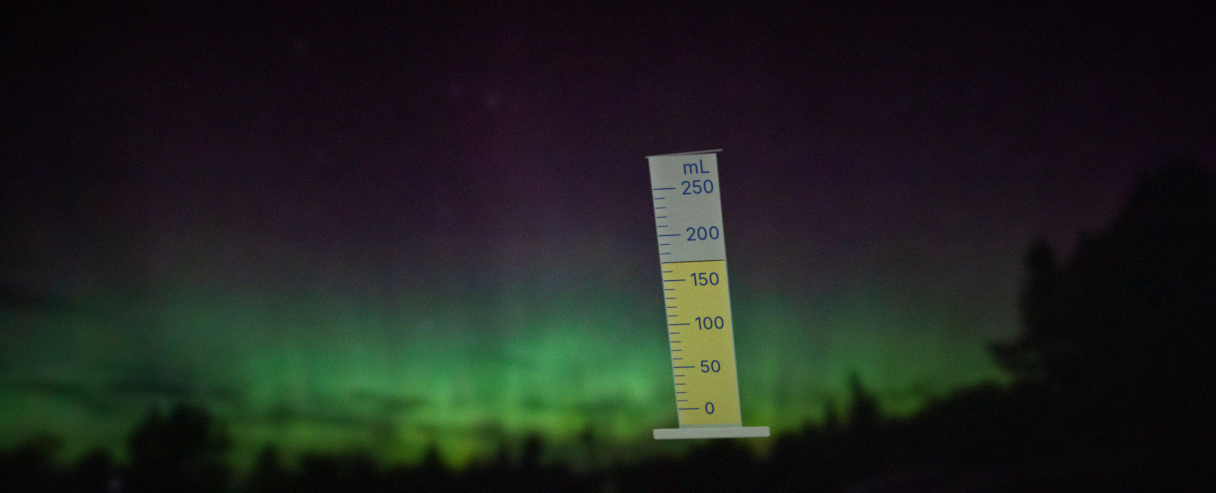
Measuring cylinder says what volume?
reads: 170 mL
